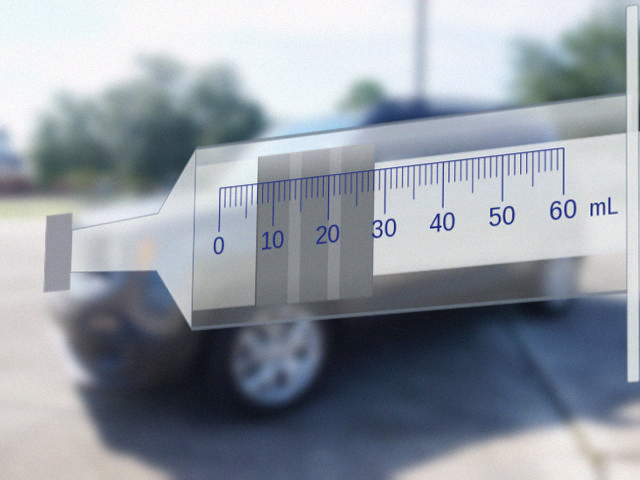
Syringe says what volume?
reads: 7 mL
